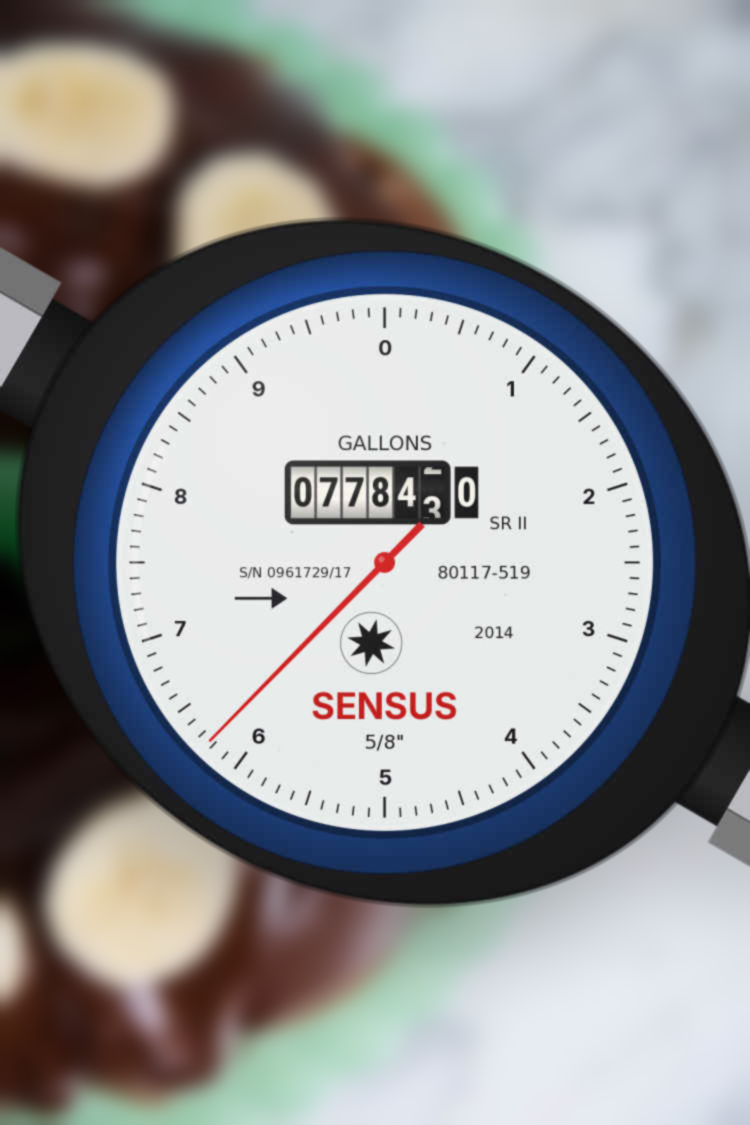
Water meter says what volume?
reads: 778426.2 gal
